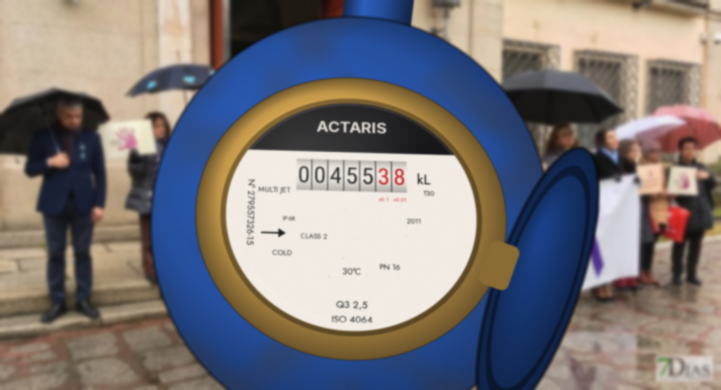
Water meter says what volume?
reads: 455.38 kL
